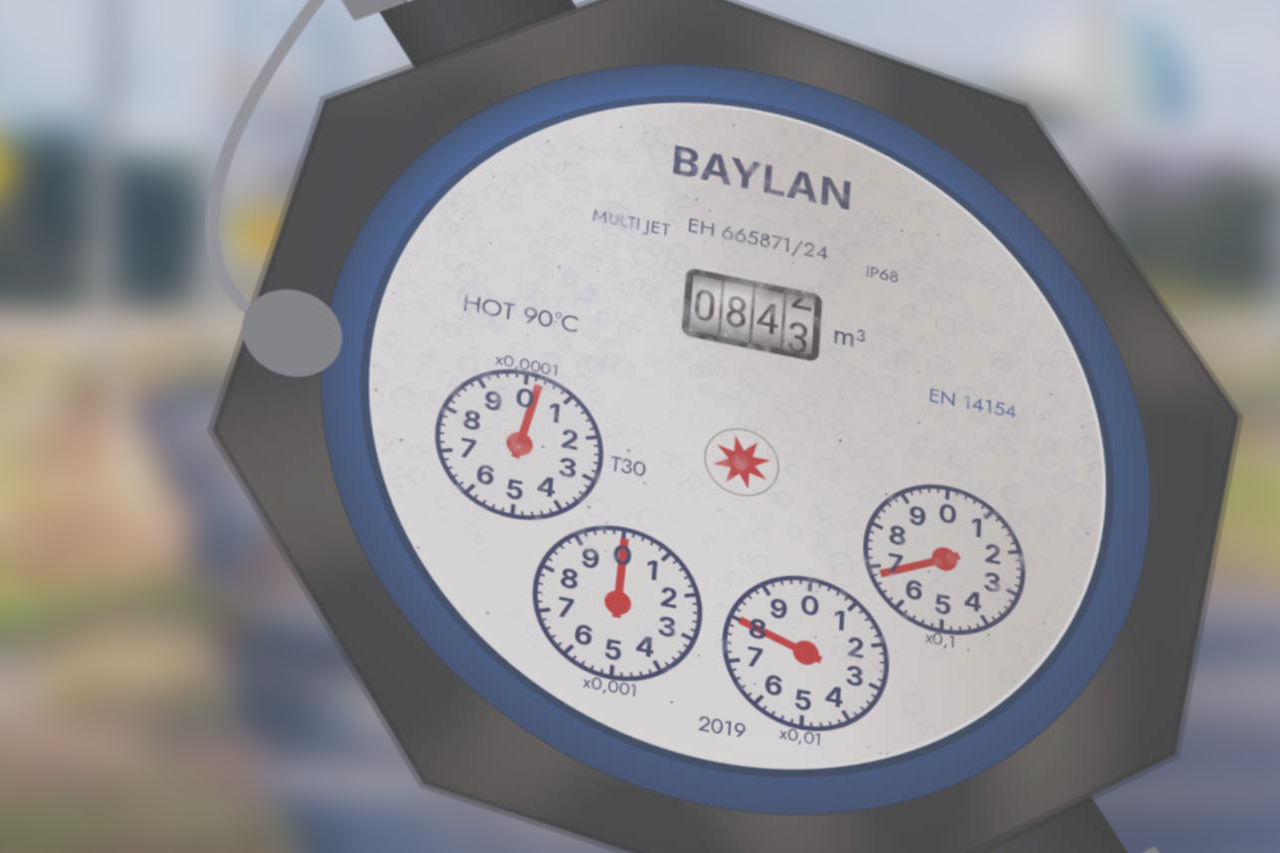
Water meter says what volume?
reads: 842.6800 m³
